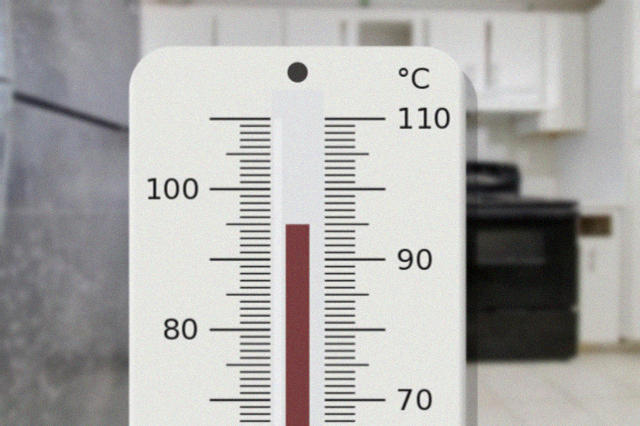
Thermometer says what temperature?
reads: 95 °C
